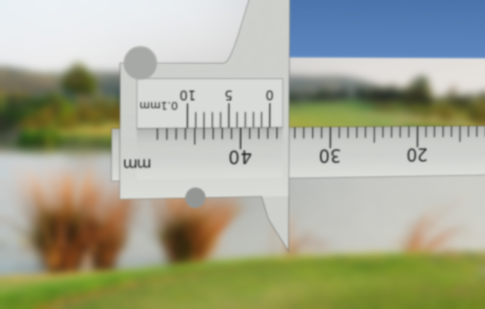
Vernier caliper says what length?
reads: 36.8 mm
